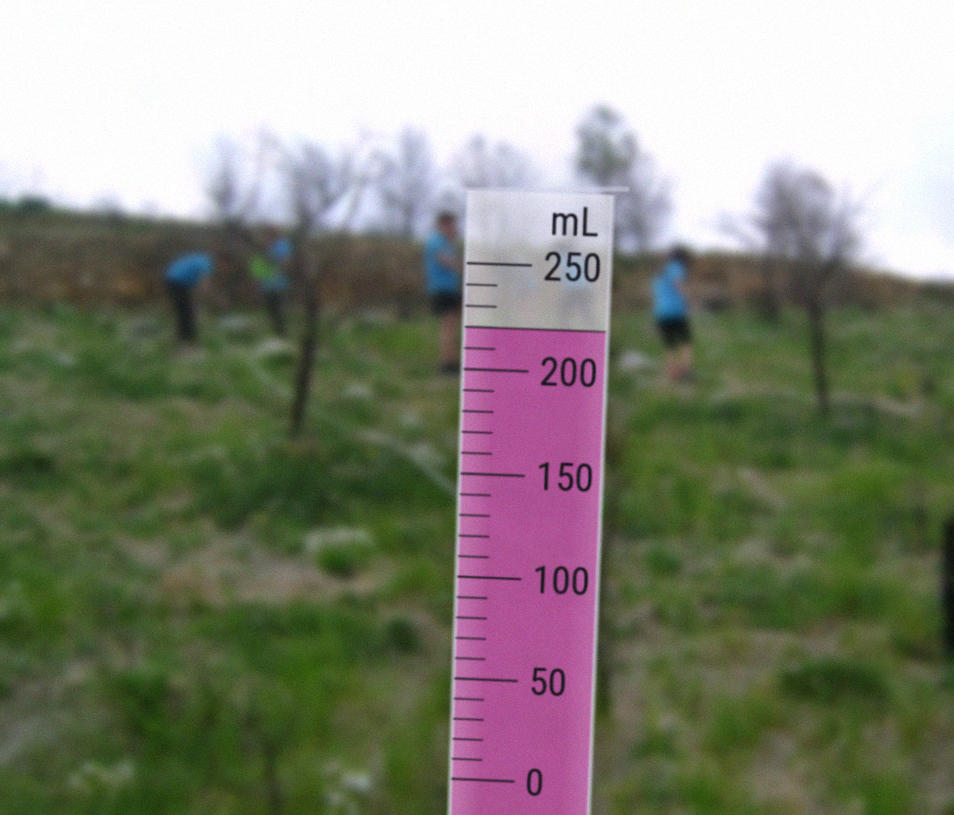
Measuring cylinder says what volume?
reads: 220 mL
